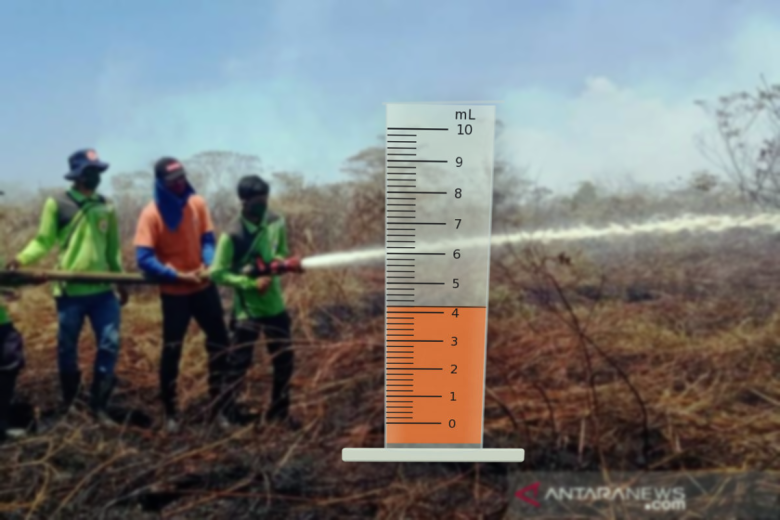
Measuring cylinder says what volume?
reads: 4.2 mL
